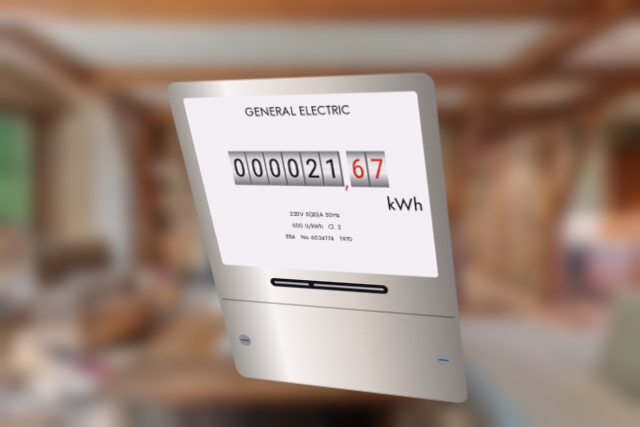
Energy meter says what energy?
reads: 21.67 kWh
